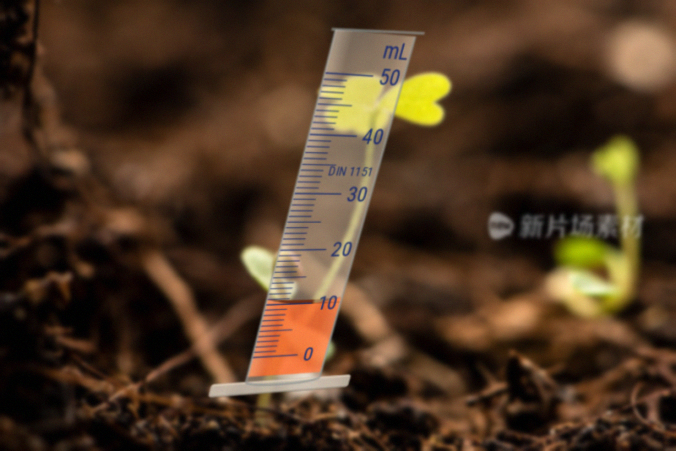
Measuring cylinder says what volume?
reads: 10 mL
